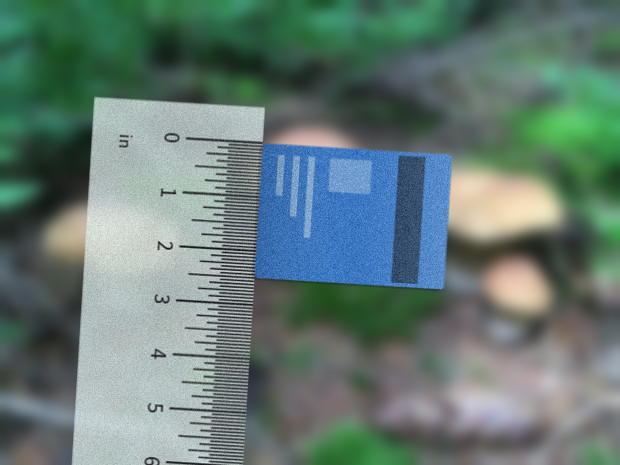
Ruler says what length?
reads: 2.5 in
